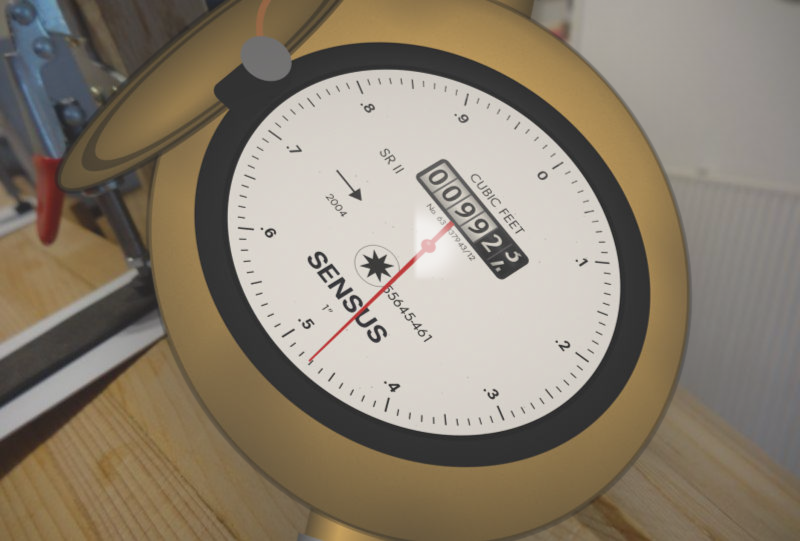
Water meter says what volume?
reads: 9923.47 ft³
